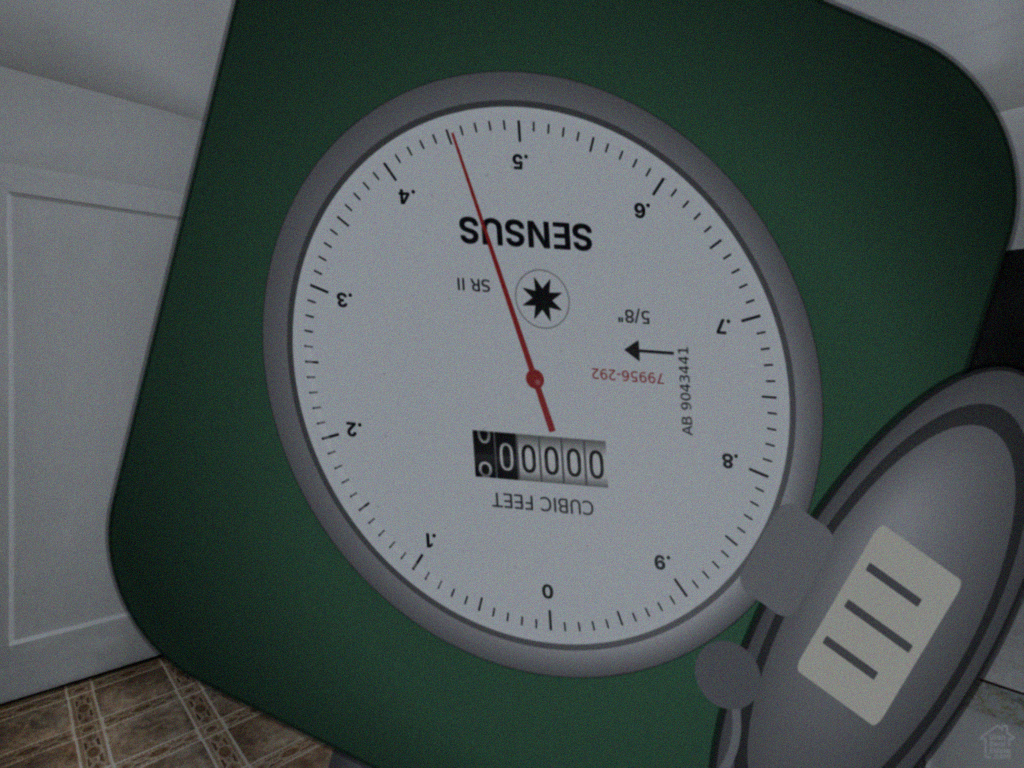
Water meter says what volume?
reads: 8.45 ft³
